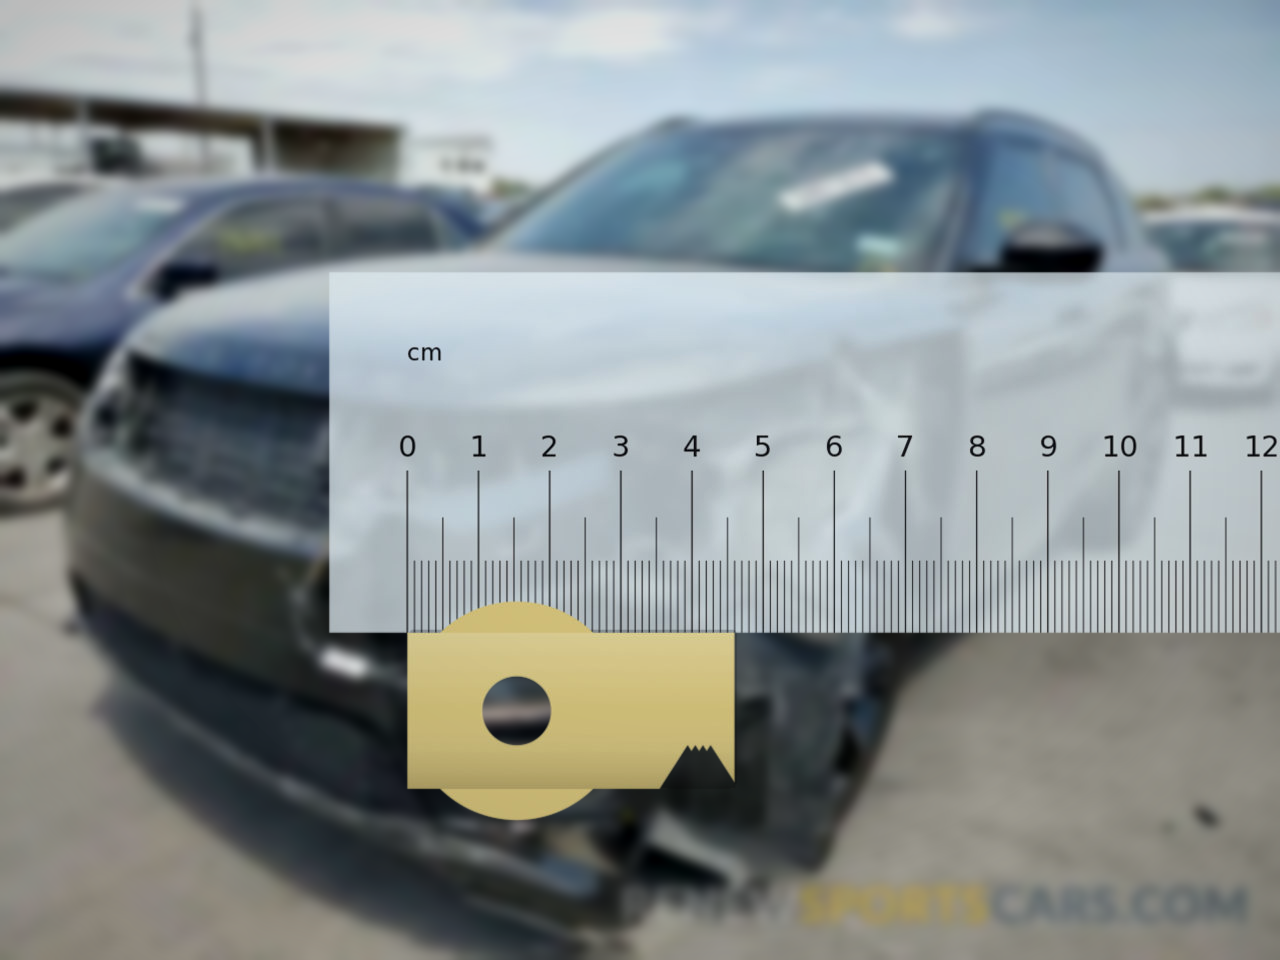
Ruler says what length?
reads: 4.6 cm
